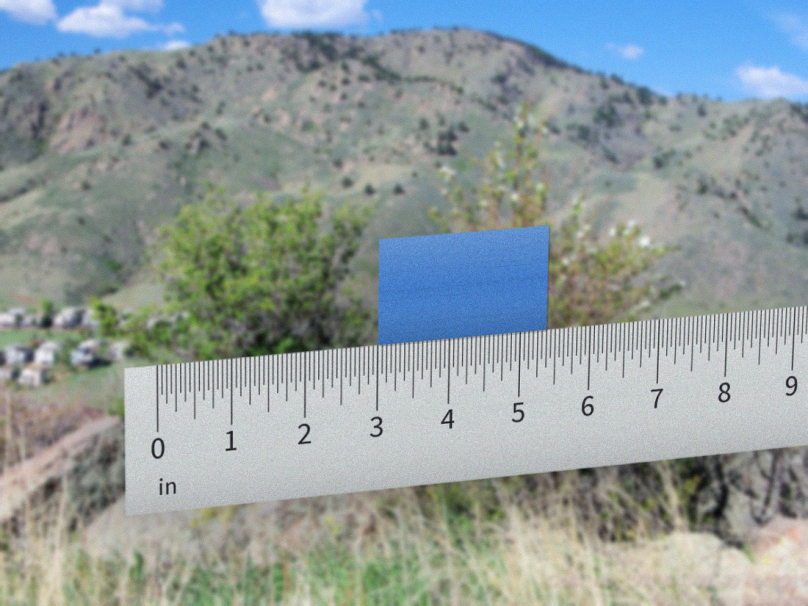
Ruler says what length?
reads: 2.375 in
